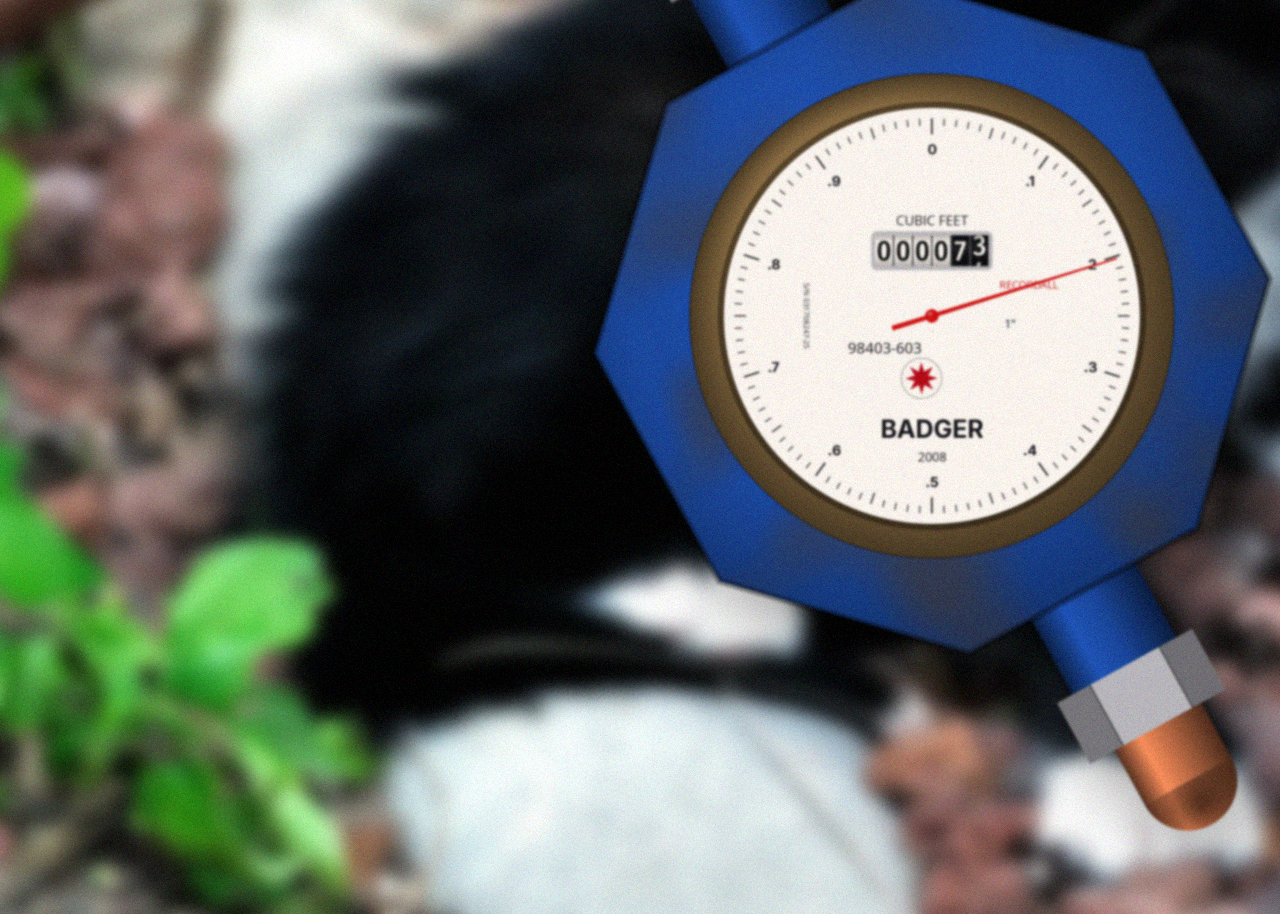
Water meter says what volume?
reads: 73.20 ft³
